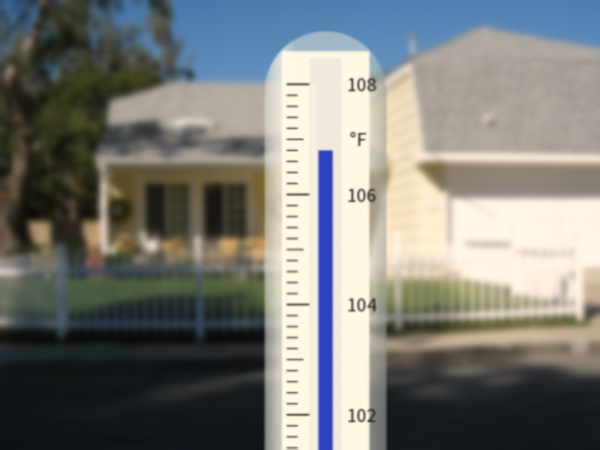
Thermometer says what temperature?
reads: 106.8 °F
